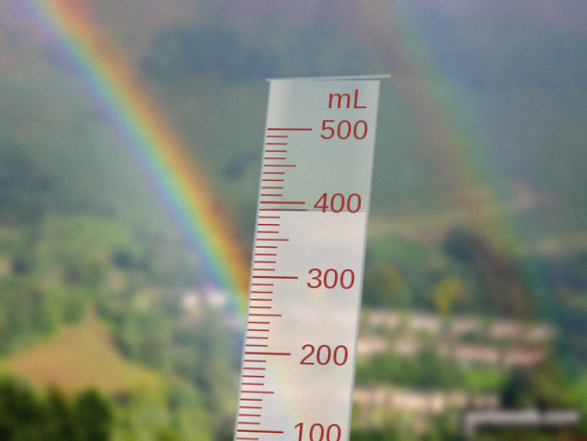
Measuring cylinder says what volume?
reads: 390 mL
